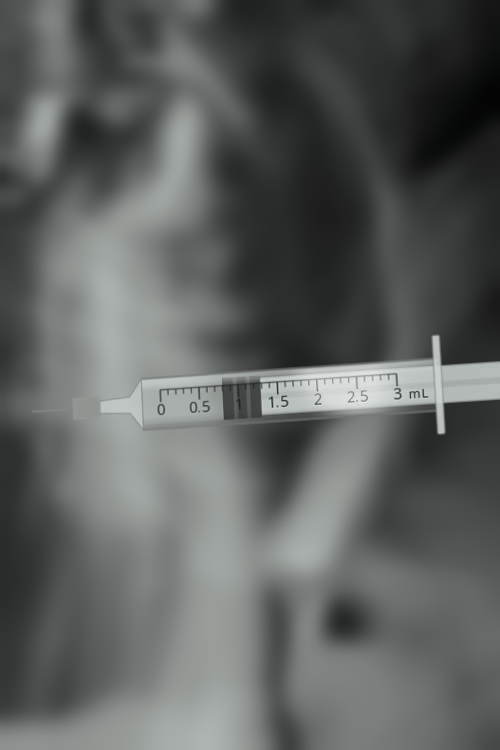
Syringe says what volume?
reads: 0.8 mL
